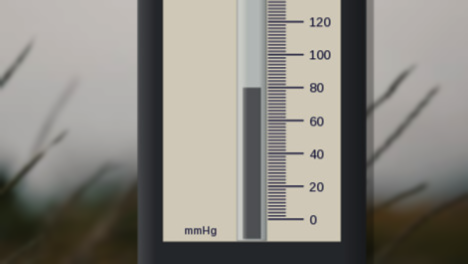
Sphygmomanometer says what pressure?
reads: 80 mmHg
